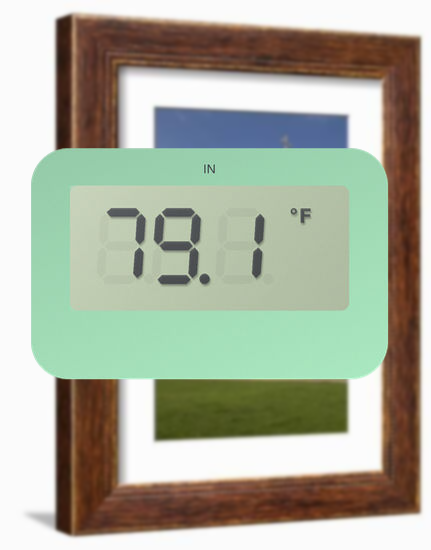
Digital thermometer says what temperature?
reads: 79.1 °F
